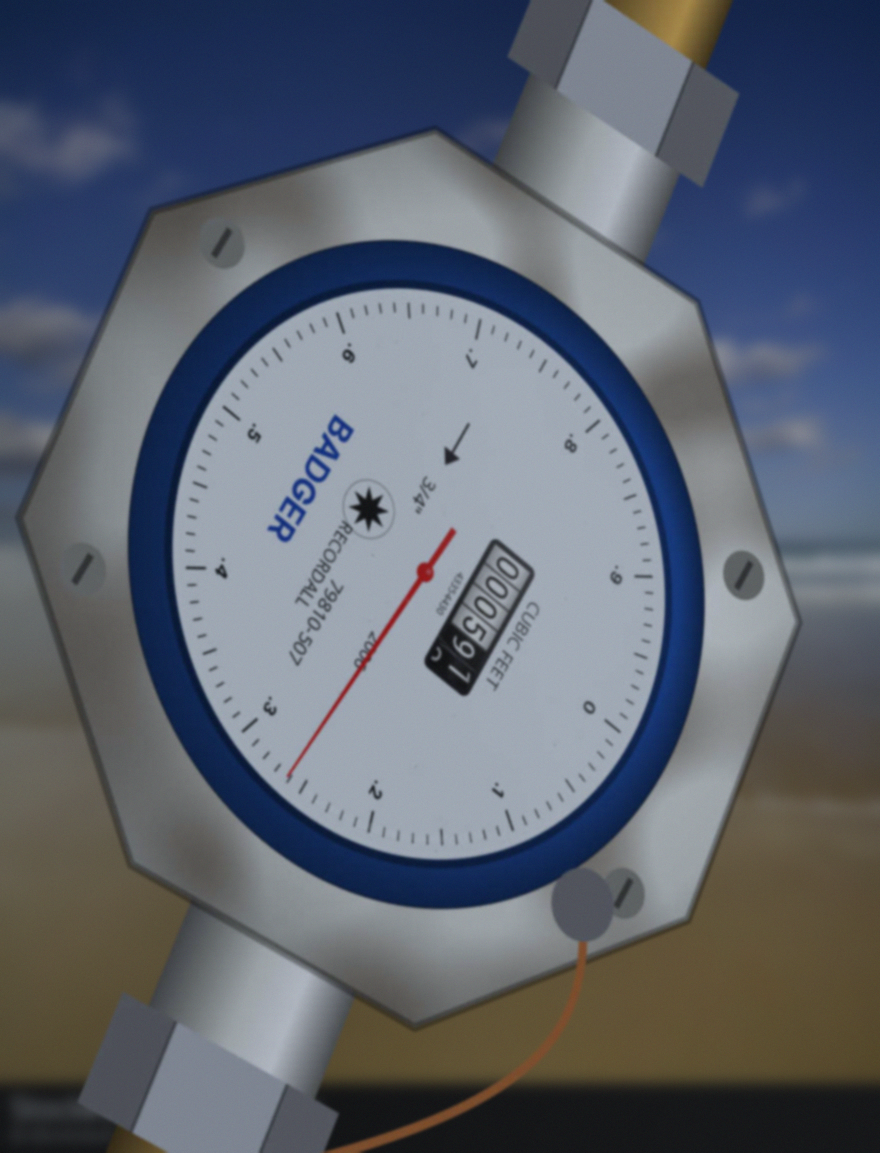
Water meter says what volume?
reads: 591.26 ft³
